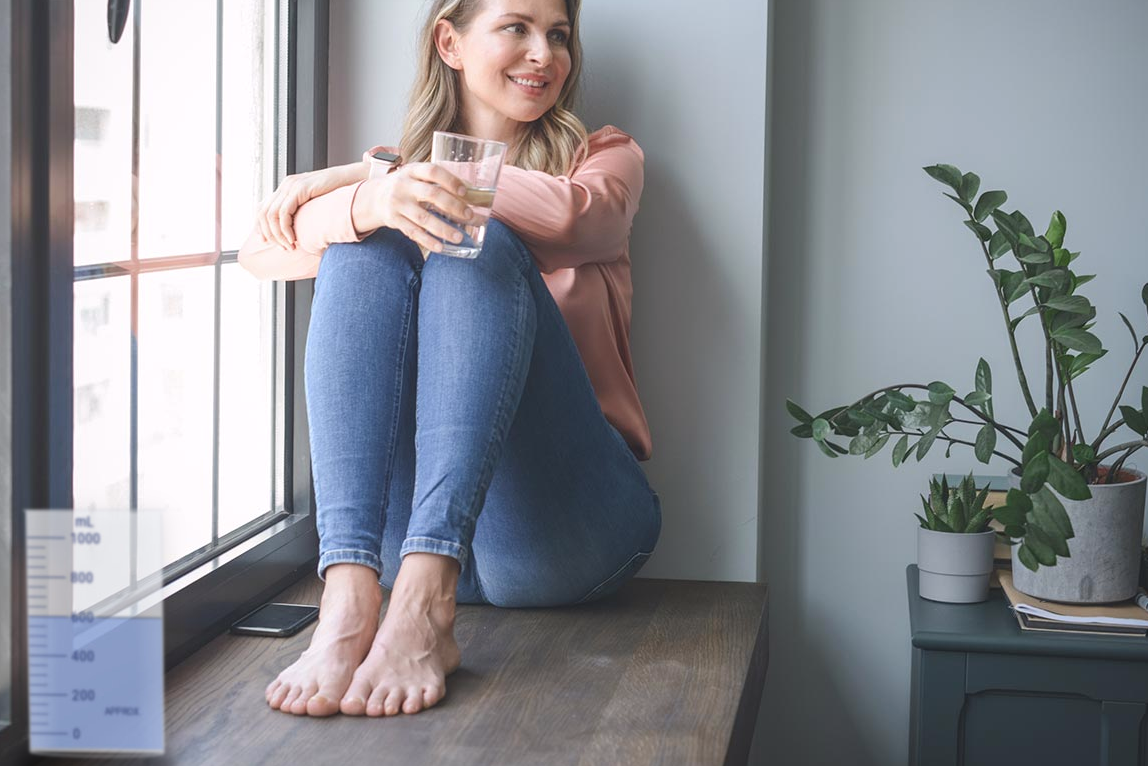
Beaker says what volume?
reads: 600 mL
